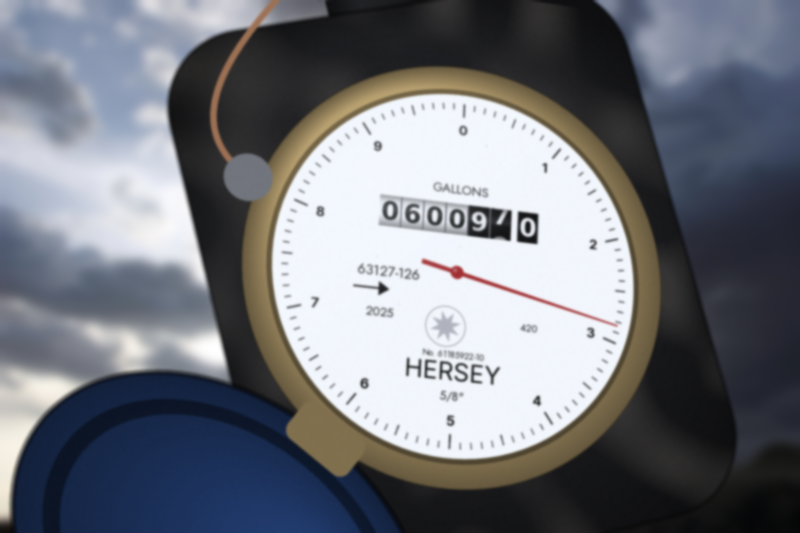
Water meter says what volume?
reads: 600972.8 gal
